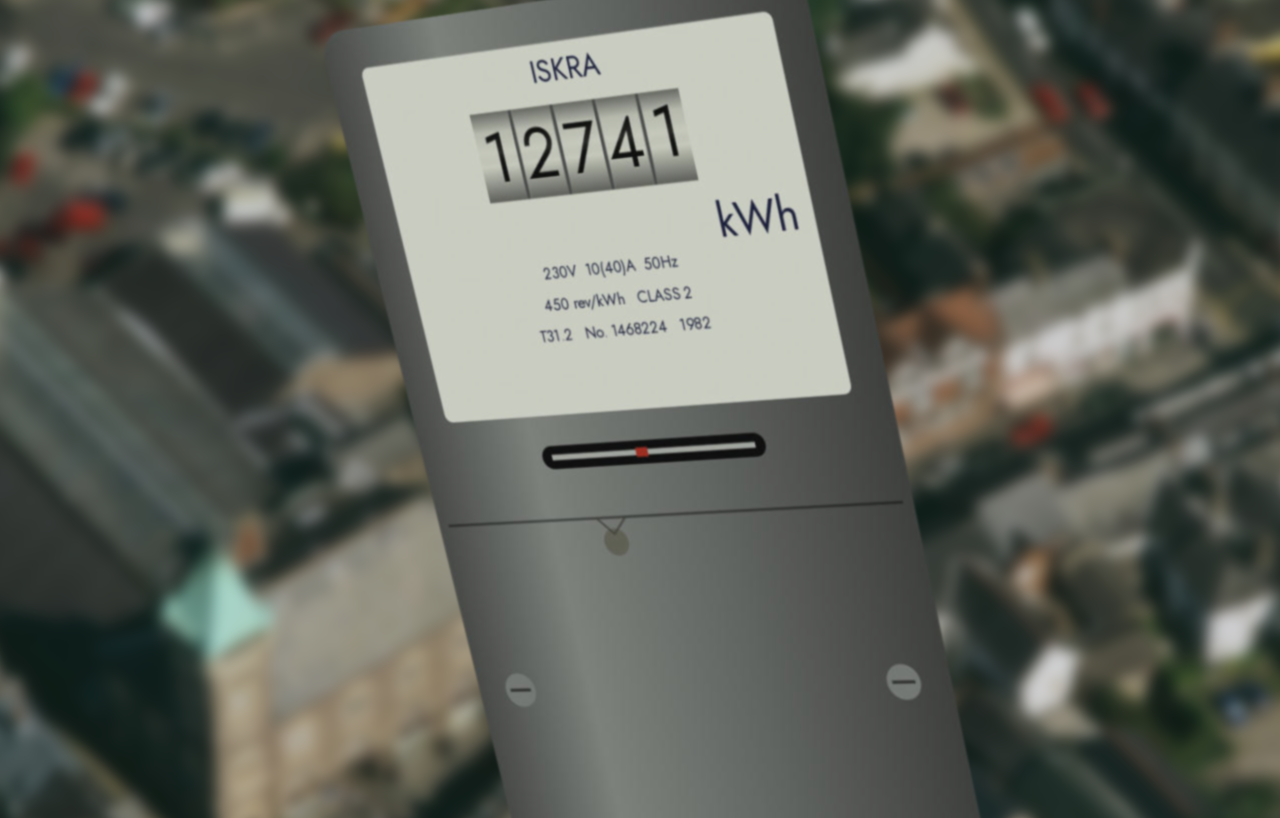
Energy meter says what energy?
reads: 12741 kWh
